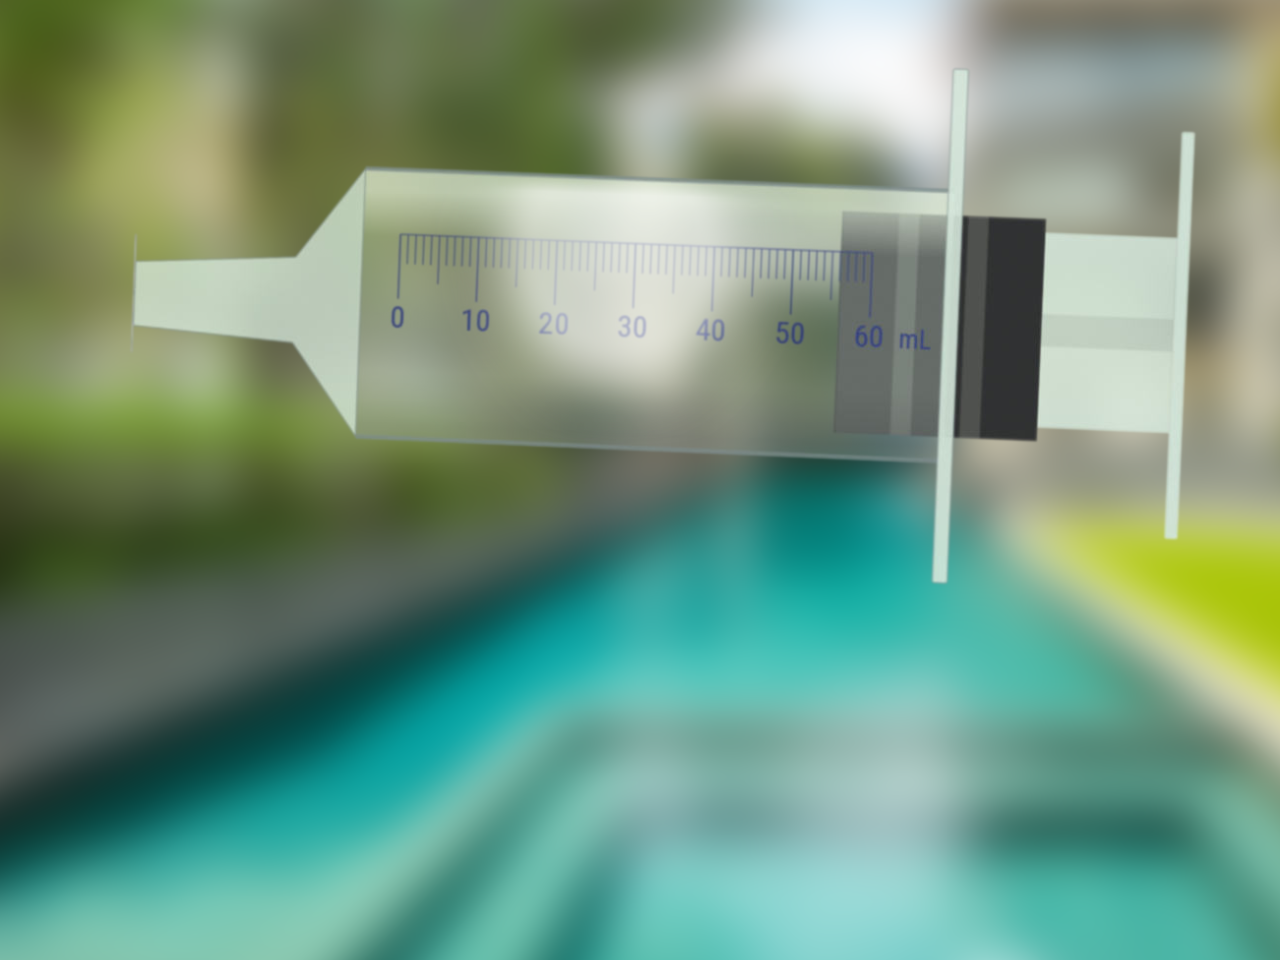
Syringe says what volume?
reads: 56 mL
